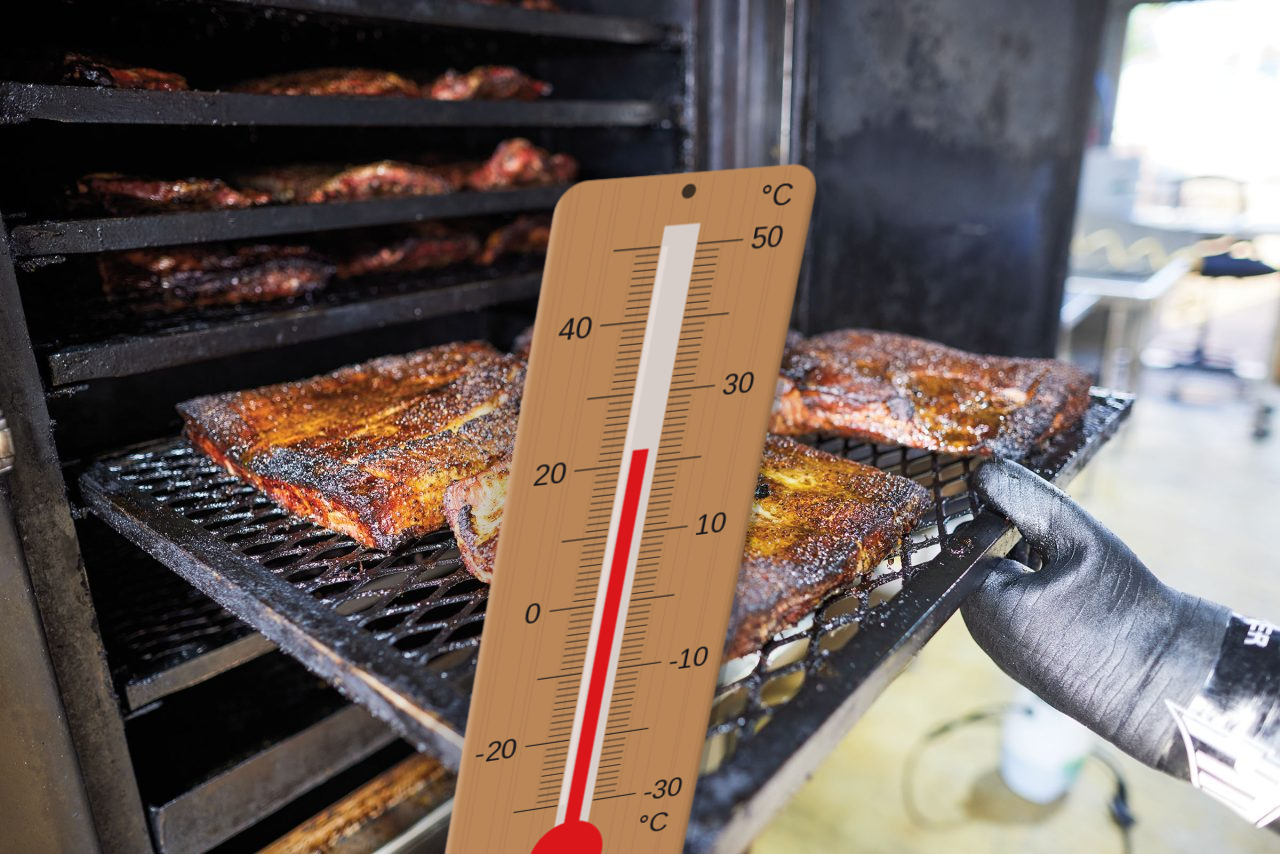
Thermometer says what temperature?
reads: 22 °C
